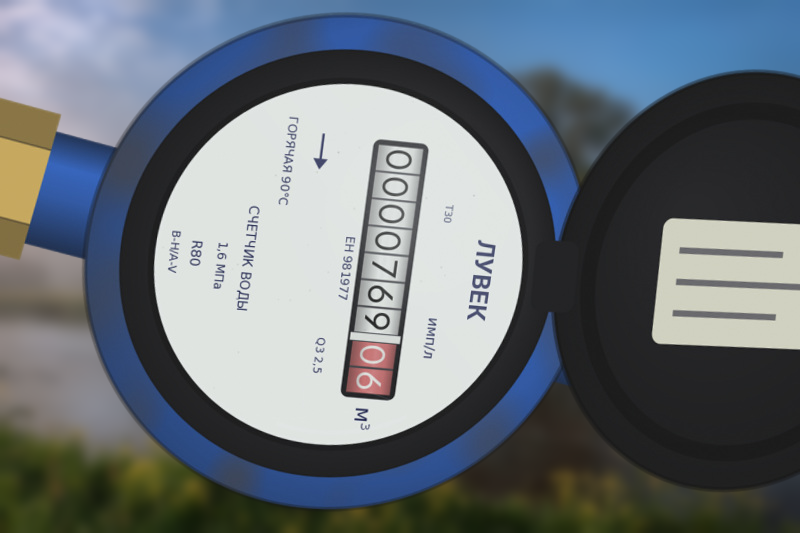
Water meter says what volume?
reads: 769.06 m³
